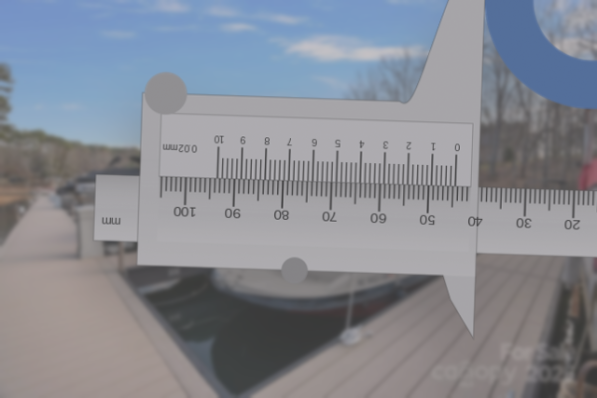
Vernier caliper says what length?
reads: 44.5 mm
